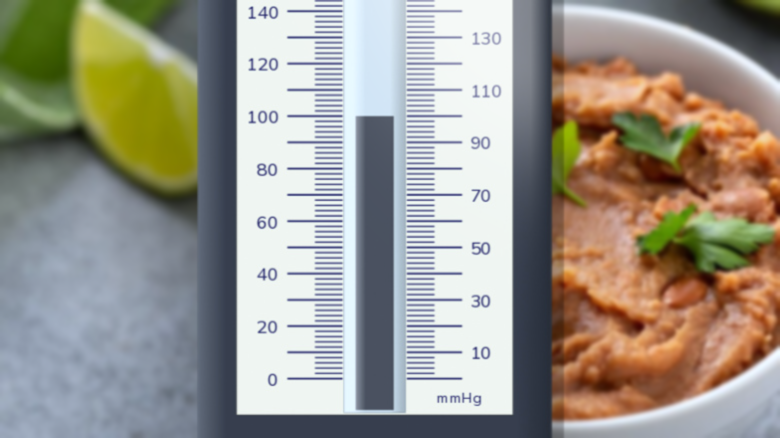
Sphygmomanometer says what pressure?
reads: 100 mmHg
